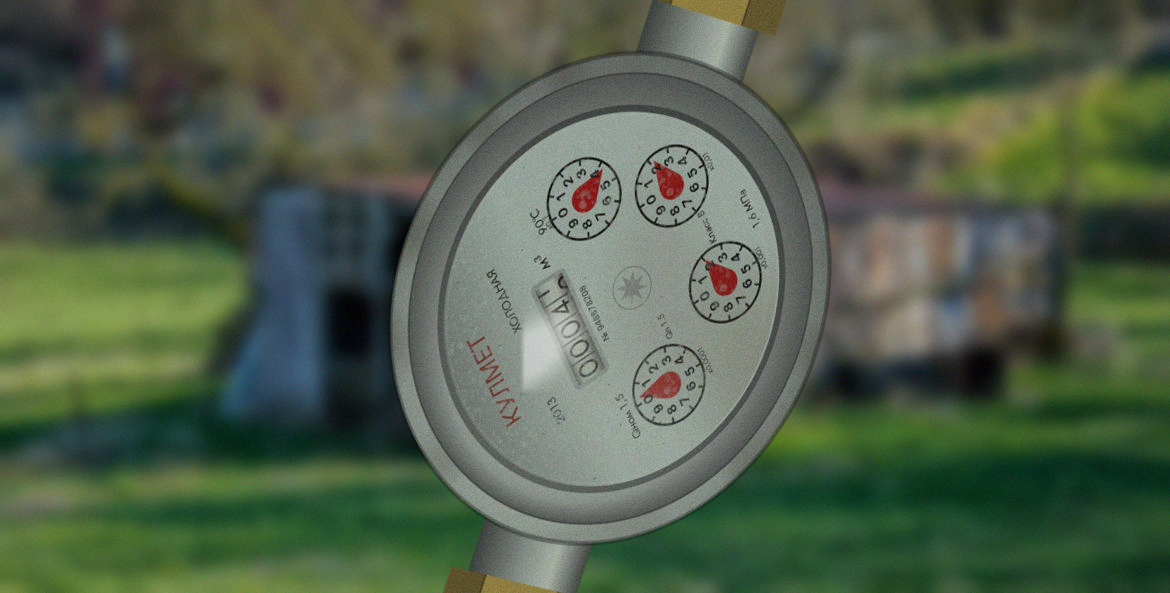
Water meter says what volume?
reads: 41.4220 m³
